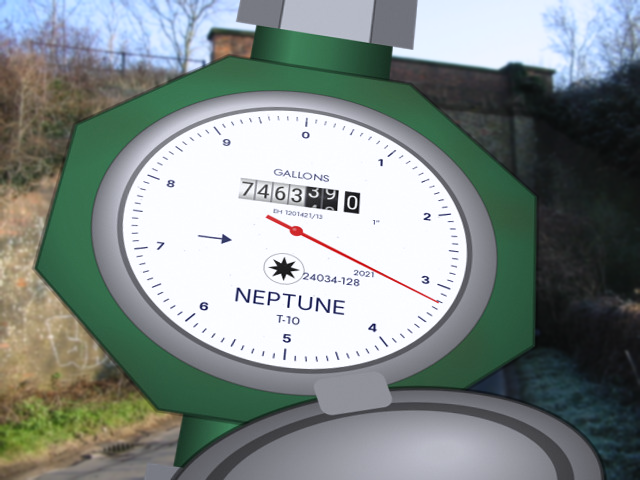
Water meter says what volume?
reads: 7463393.2 gal
